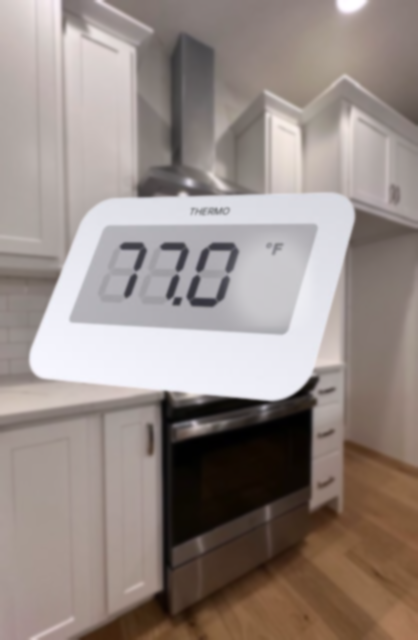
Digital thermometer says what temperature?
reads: 77.0 °F
